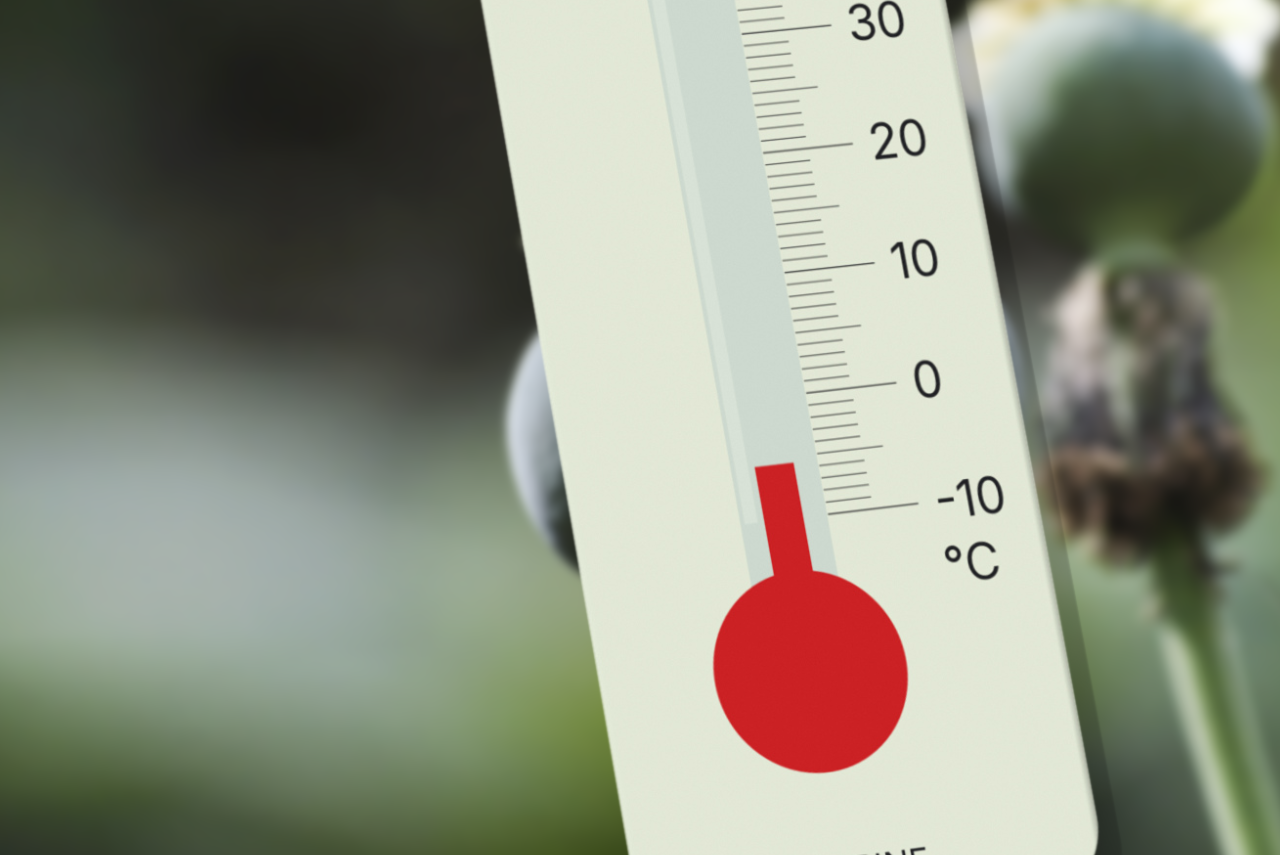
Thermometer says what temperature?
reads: -5.5 °C
